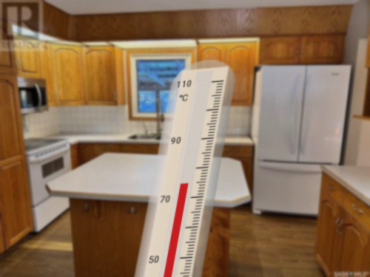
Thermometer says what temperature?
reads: 75 °C
